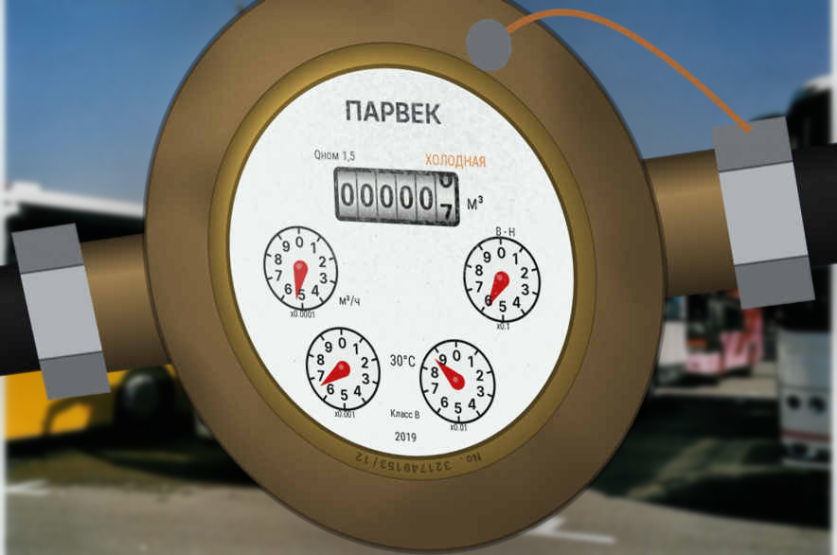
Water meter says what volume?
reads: 6.5865 m³
